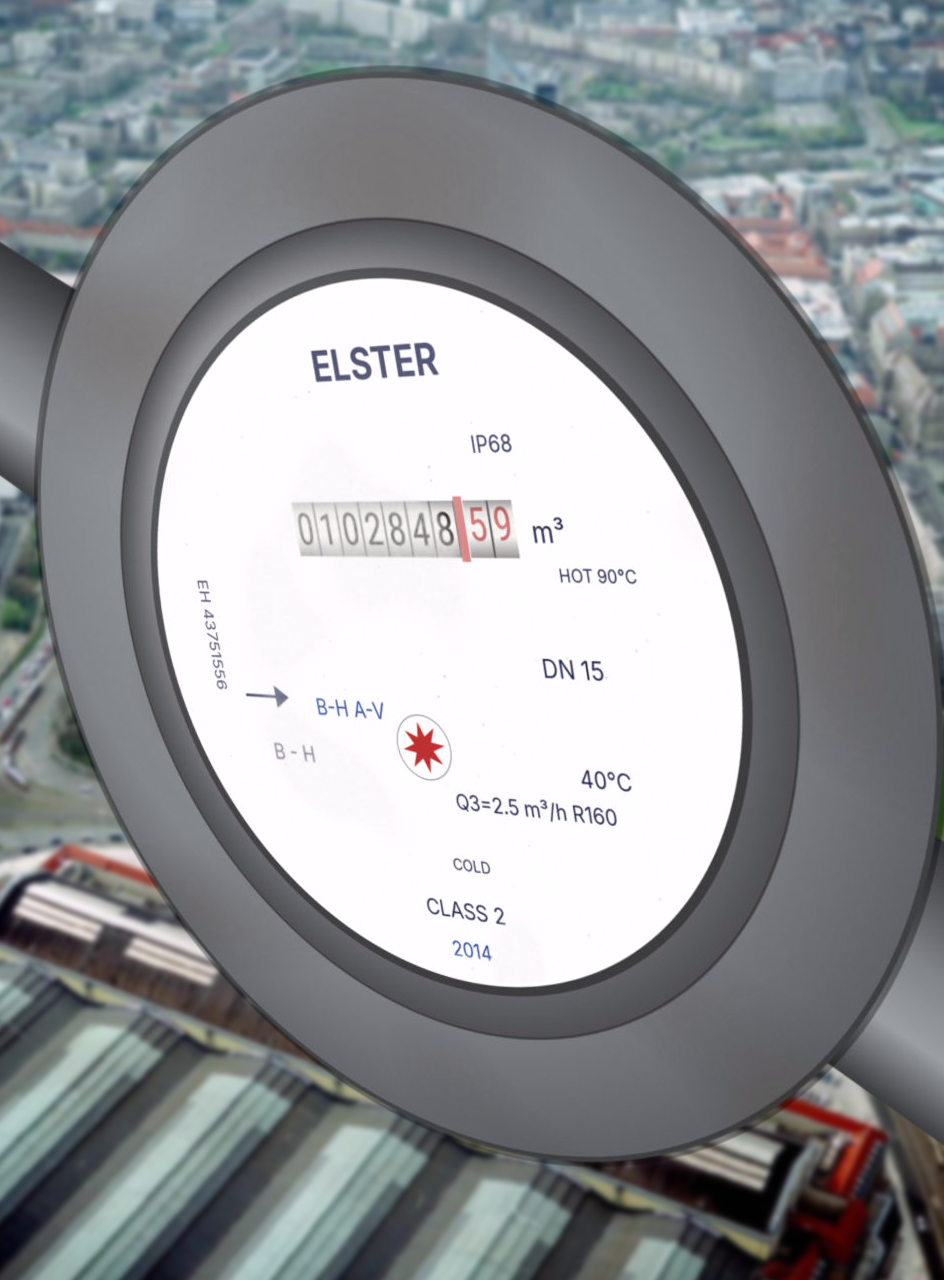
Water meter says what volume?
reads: 102848.59 m³
